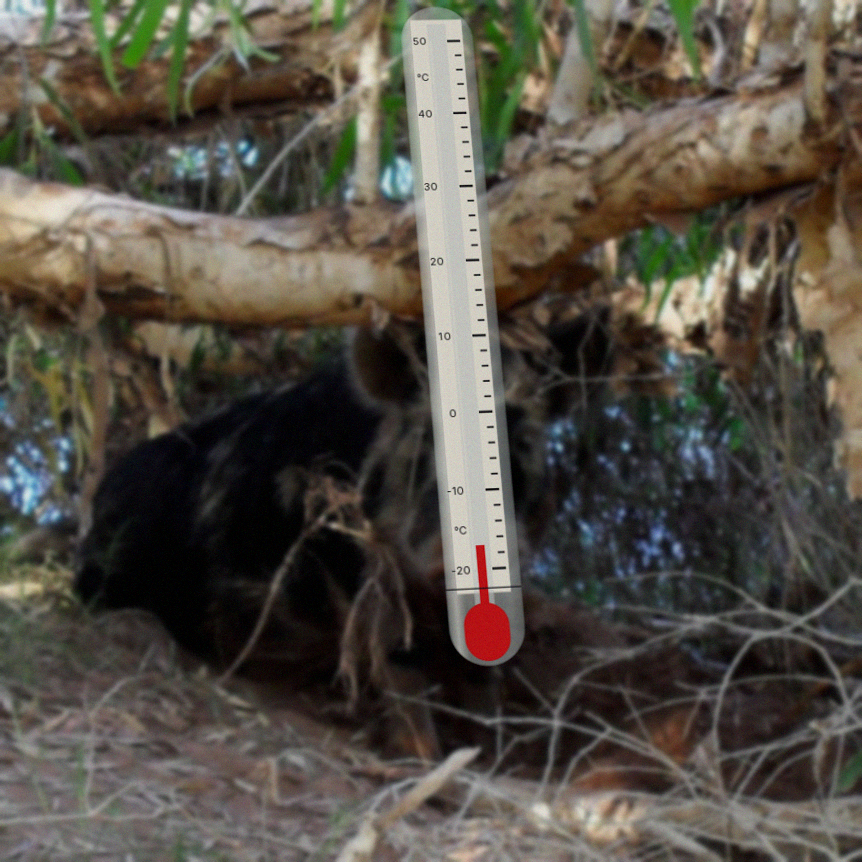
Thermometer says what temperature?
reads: -17 °C
